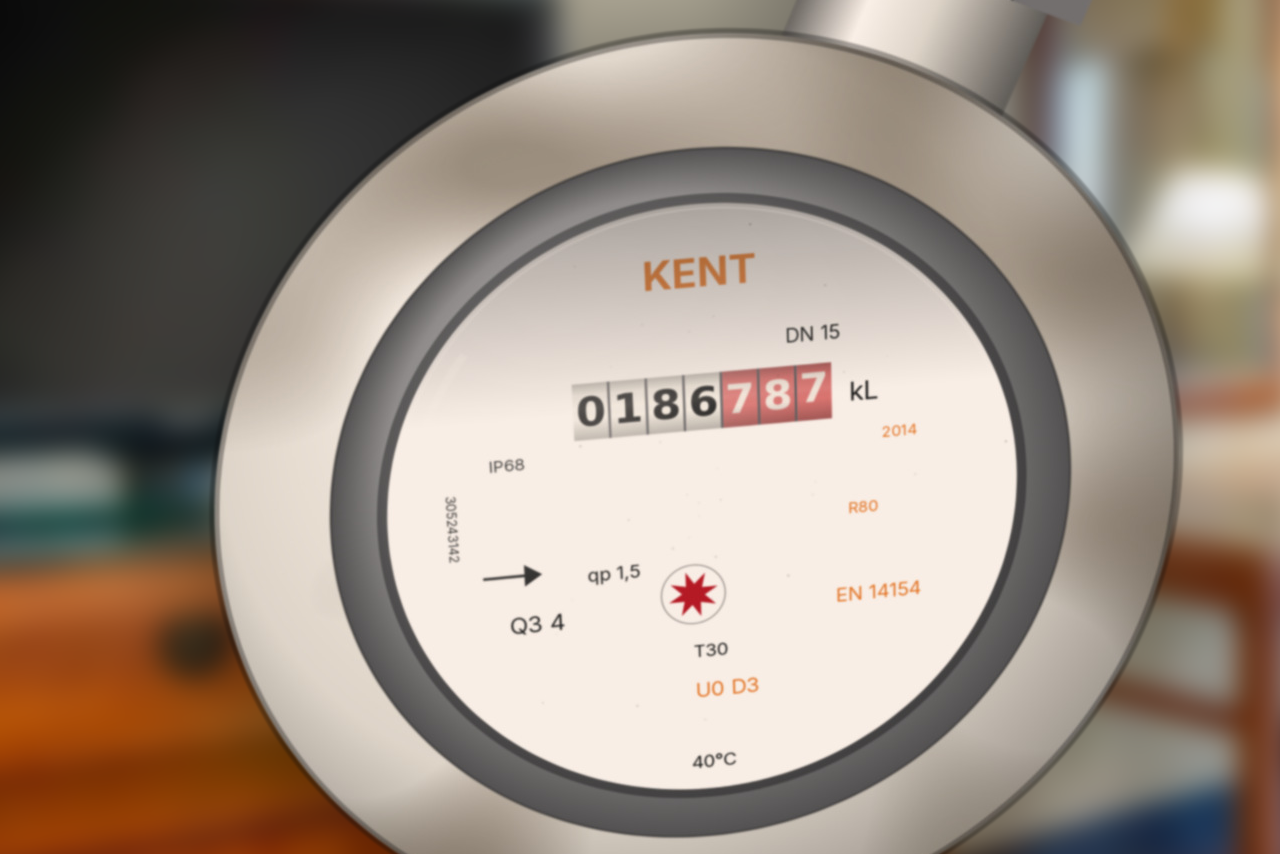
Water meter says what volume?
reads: 186.787 kL
